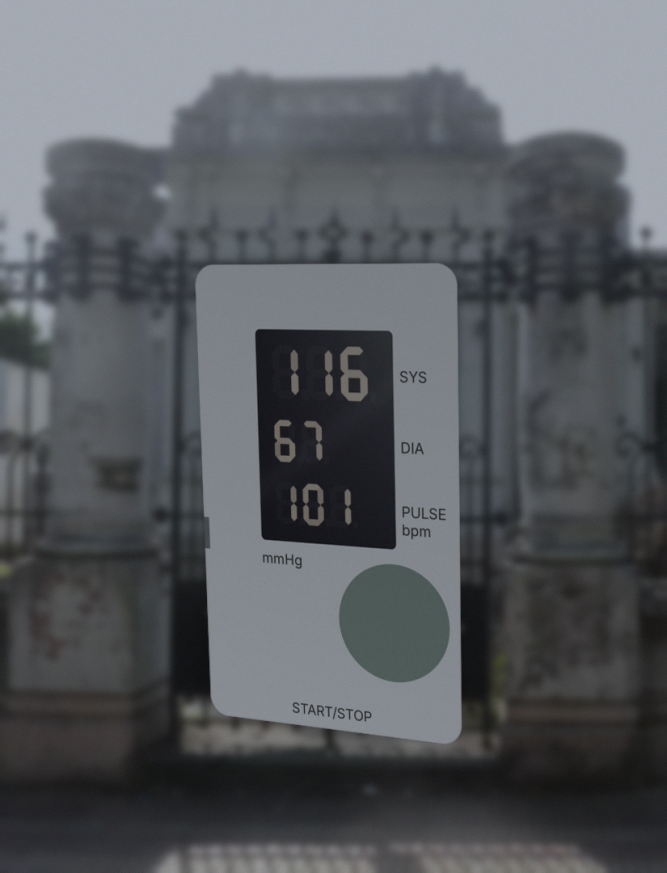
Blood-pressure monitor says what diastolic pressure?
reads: 67 mmHg
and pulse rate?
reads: 101 bpm
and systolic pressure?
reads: 116 mmHg
